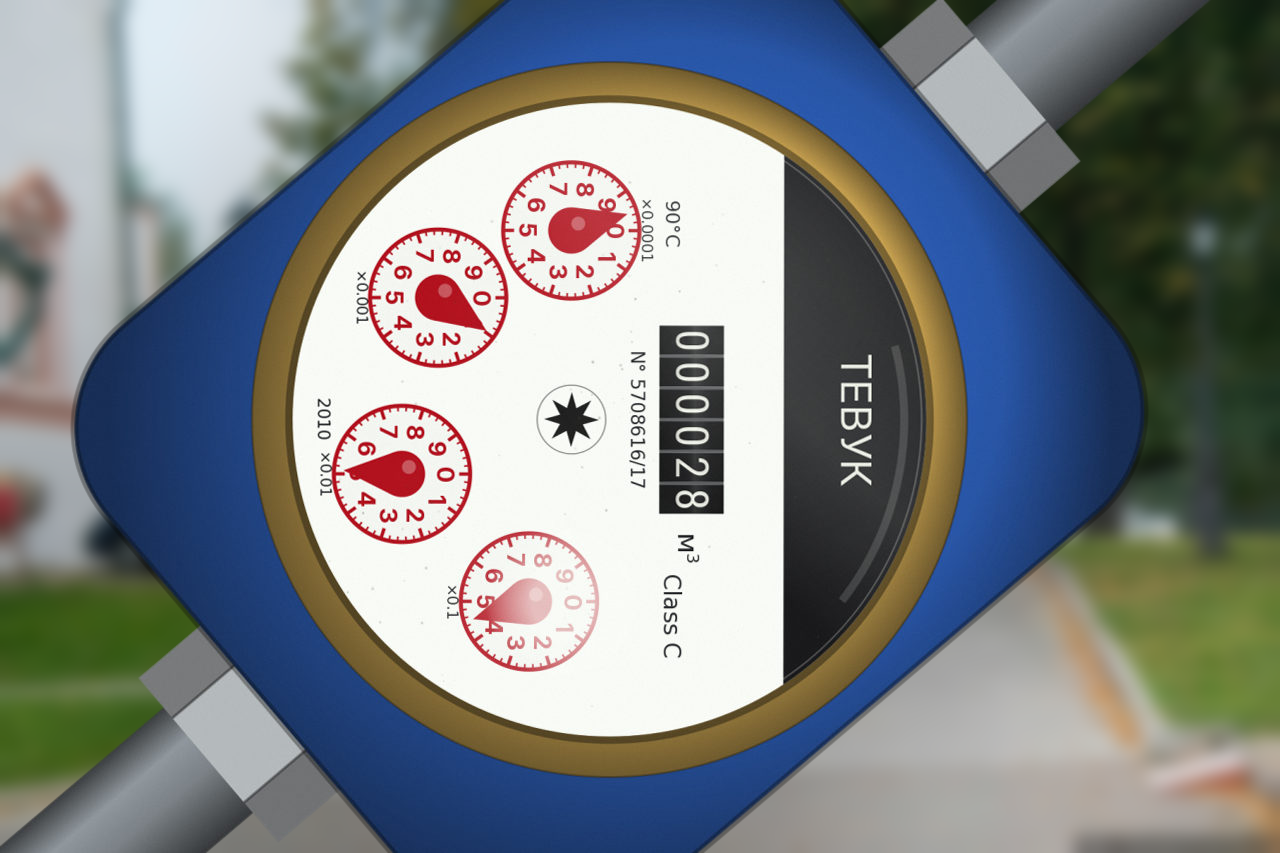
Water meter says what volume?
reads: 28.4509 m³
